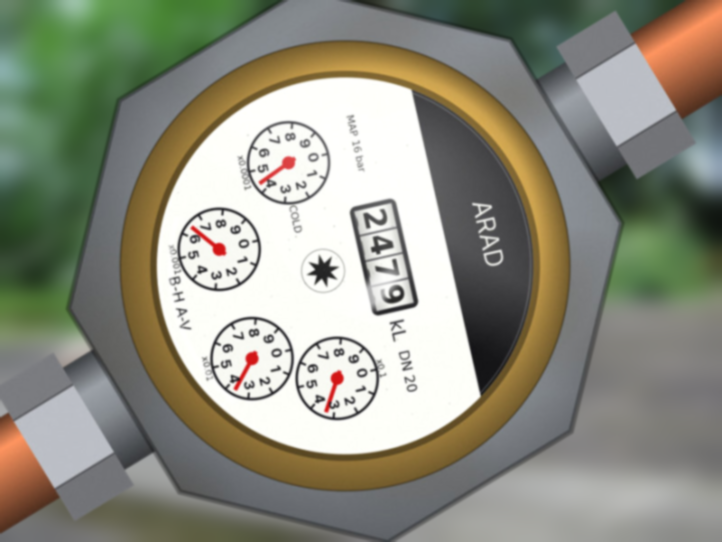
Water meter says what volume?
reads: 2479.3364 kL
